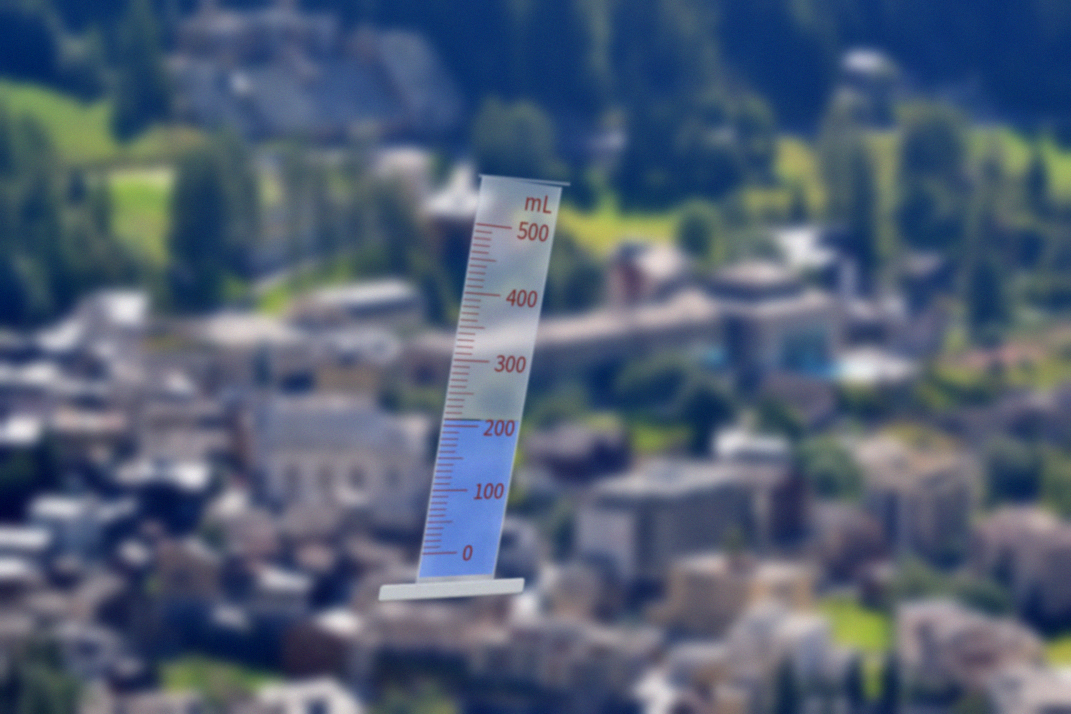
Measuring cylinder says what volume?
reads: 210 mL
